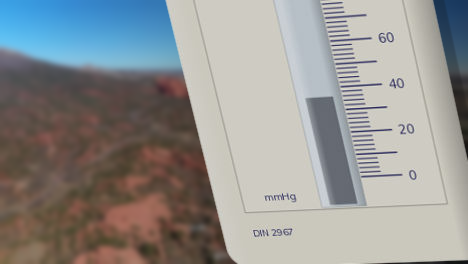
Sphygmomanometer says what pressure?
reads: 36 mmHg
